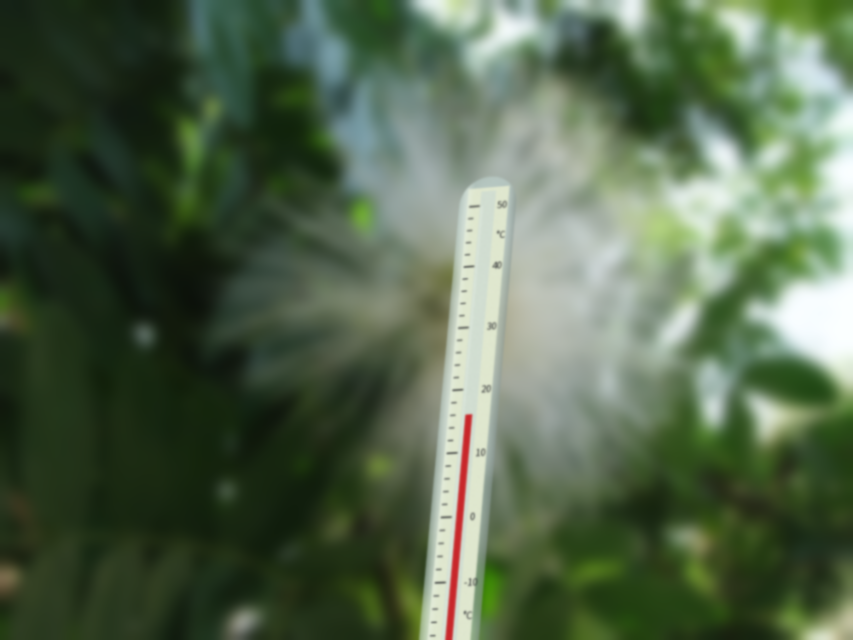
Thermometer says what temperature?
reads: 16 °C
